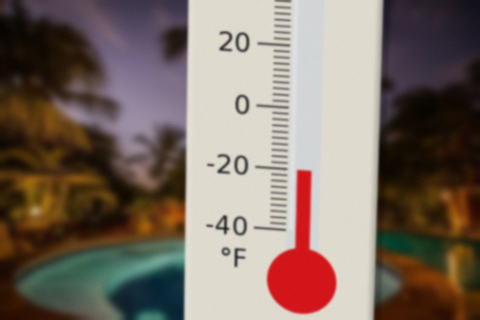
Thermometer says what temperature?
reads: -20 °F
